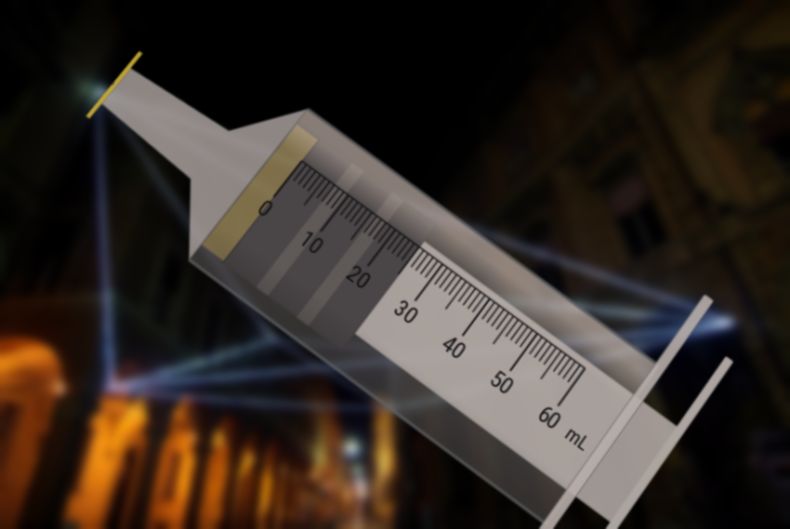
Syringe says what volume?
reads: 0 mL
